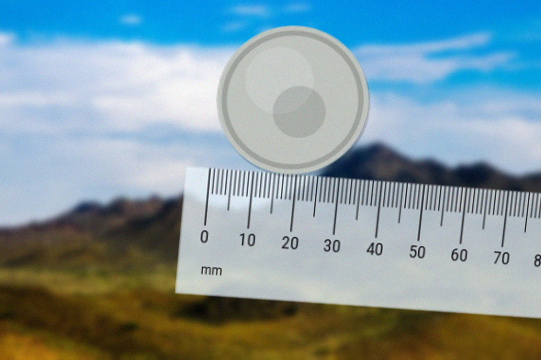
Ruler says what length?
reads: 35 mm
